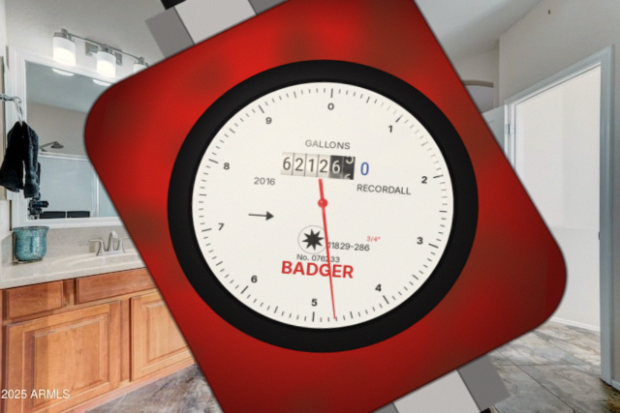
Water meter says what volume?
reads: 6212654.7 gal
